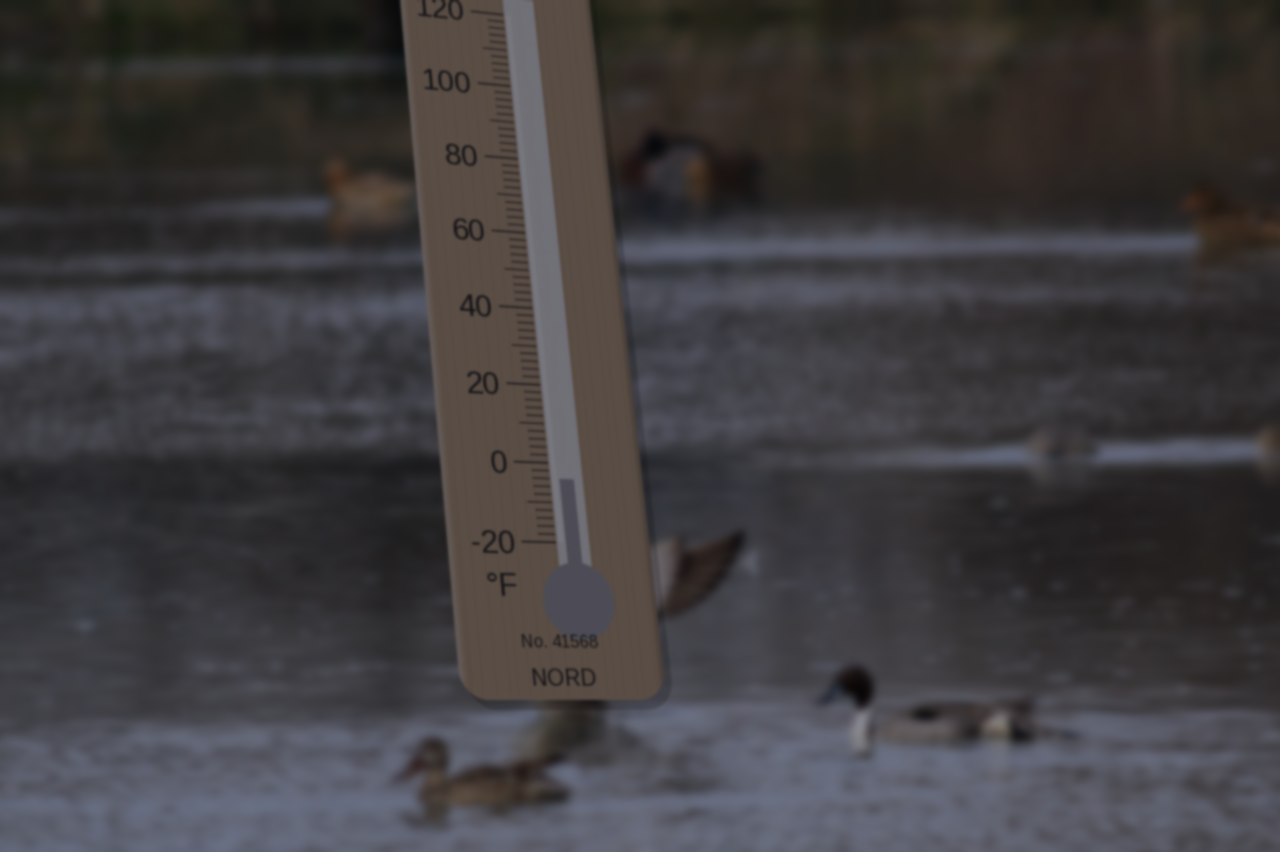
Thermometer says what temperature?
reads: -4 °F
